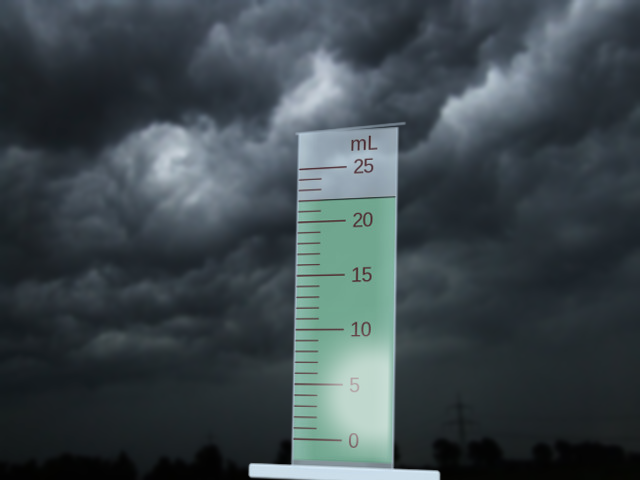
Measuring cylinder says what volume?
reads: 22 mL
